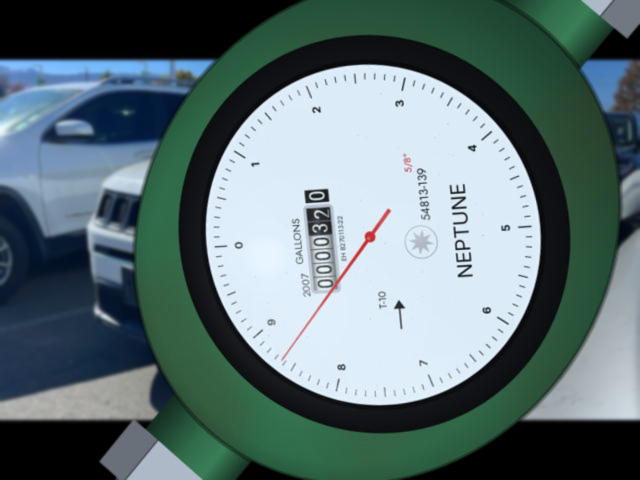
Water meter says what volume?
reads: 318.6 gal
